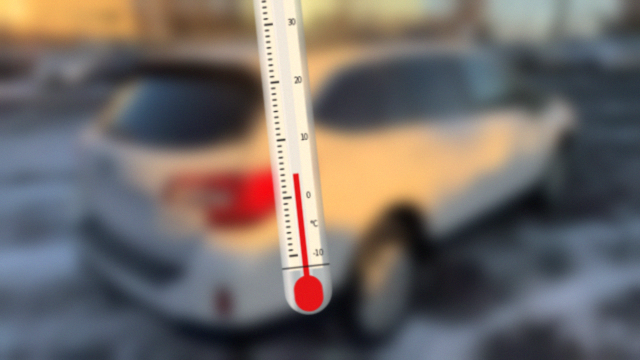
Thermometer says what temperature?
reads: 4 °C
